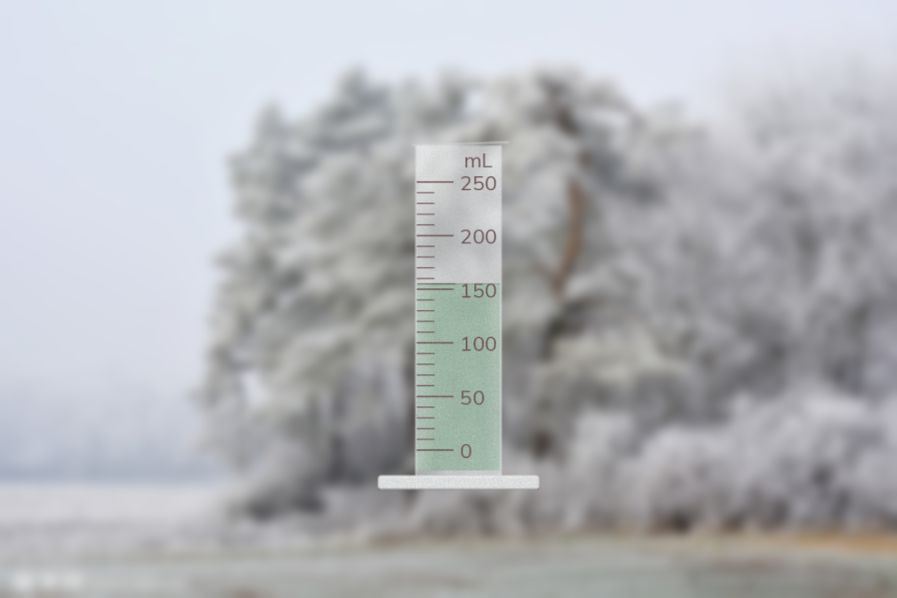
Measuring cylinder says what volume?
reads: 155 mL
